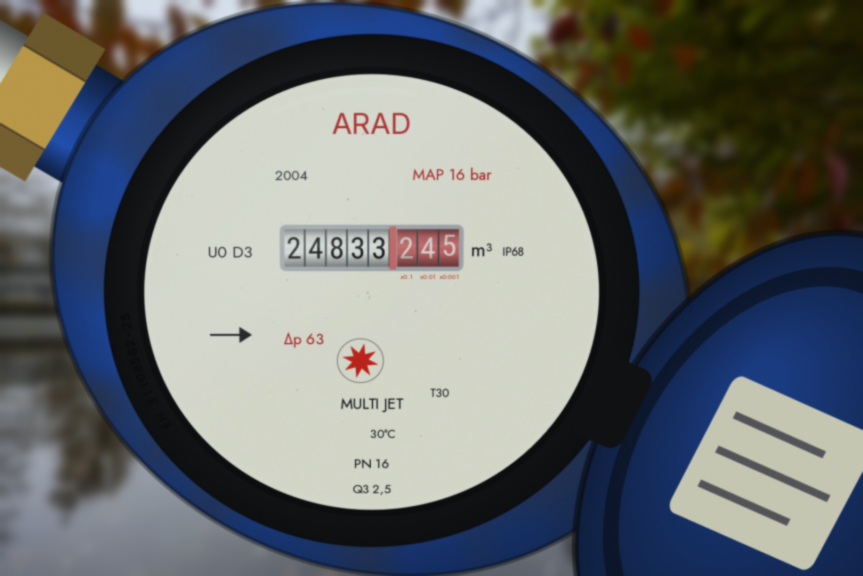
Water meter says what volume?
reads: 24833.245 m³
